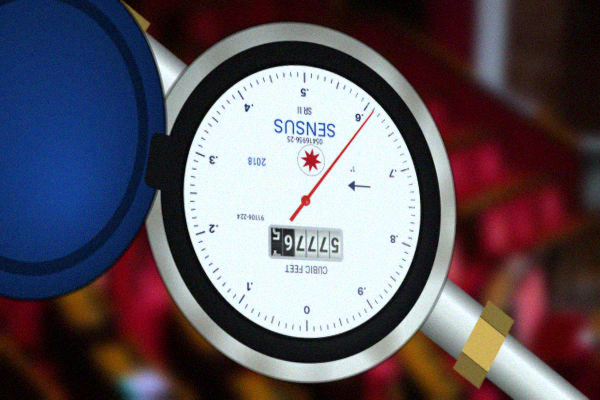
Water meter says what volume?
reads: 577764.61 ft³
